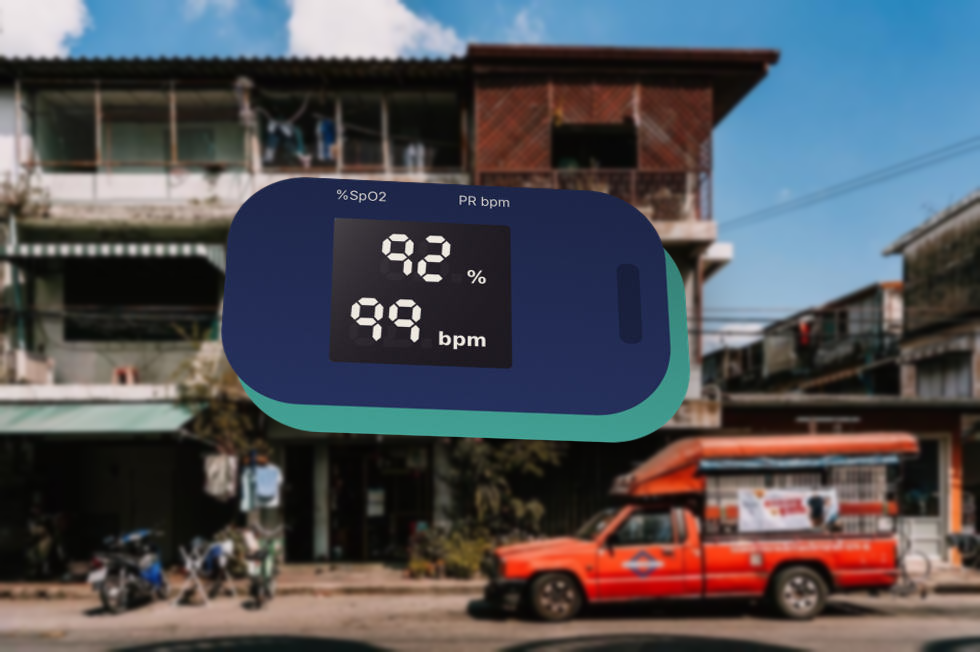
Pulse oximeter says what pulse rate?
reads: 99 bpm
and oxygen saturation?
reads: 92 %
